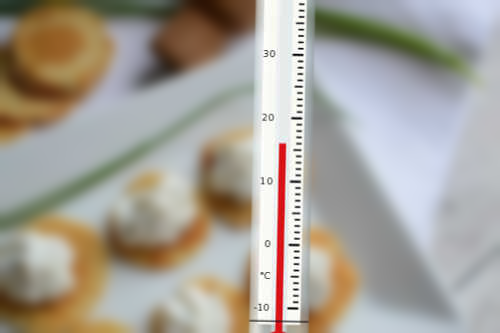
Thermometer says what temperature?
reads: 16 °C
